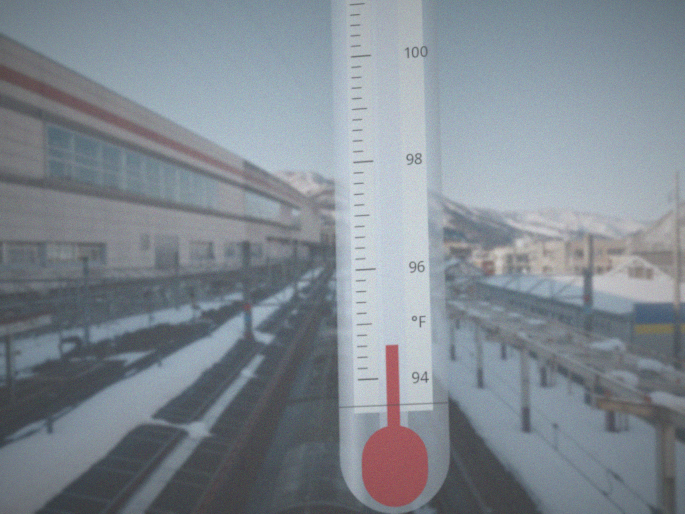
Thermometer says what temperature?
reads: 94.6 °F
